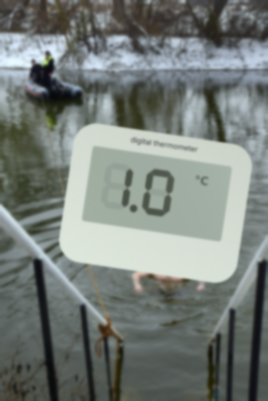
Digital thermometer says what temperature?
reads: 1.0 °C
